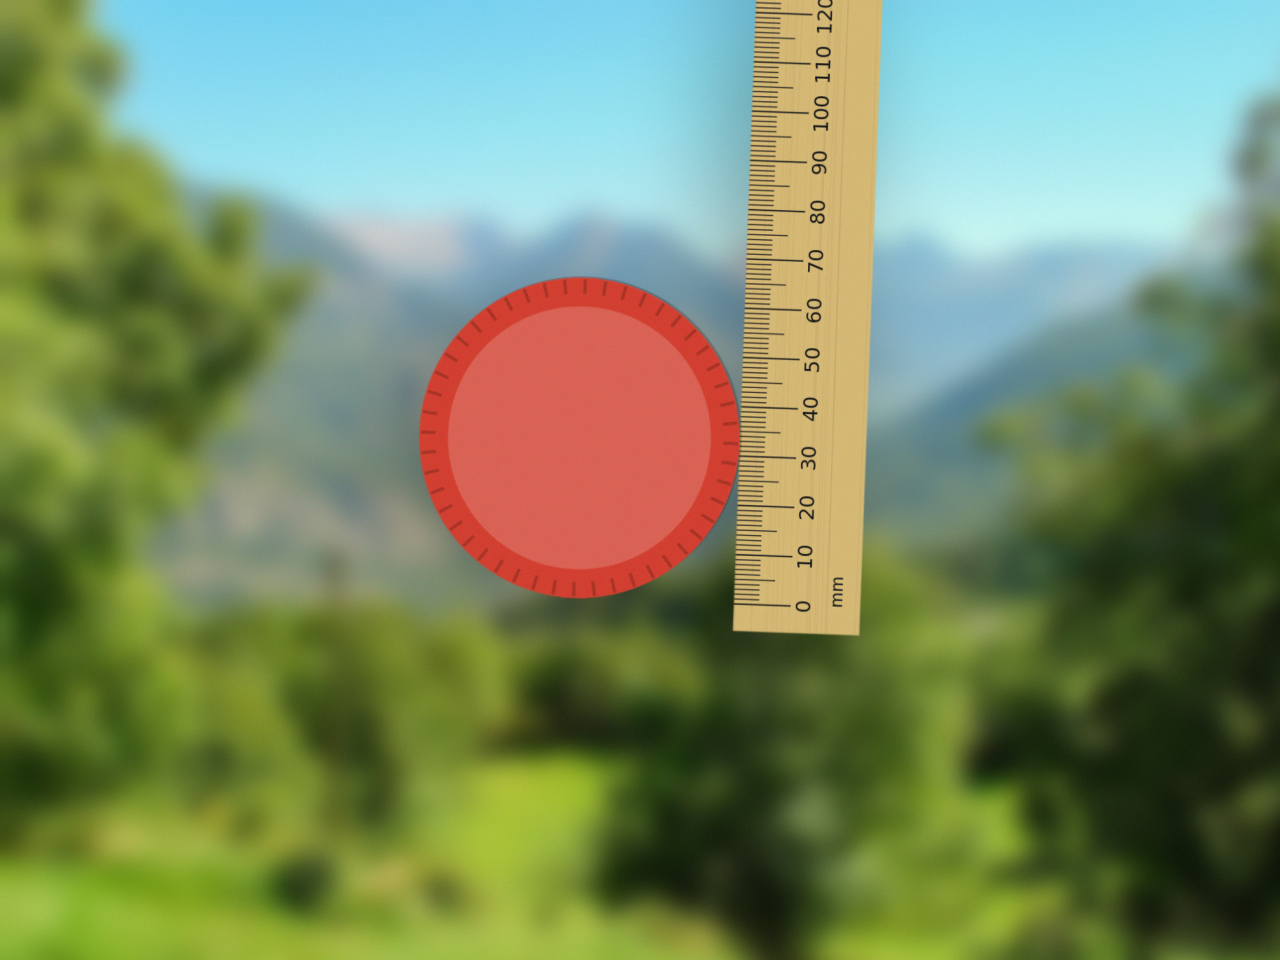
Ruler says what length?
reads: 65 mm
